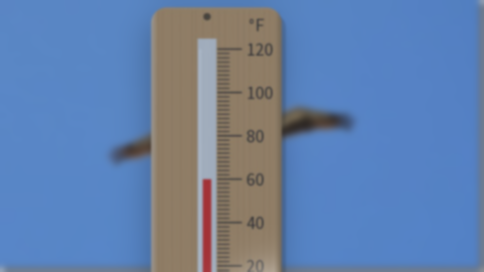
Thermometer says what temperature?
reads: 60 °F
